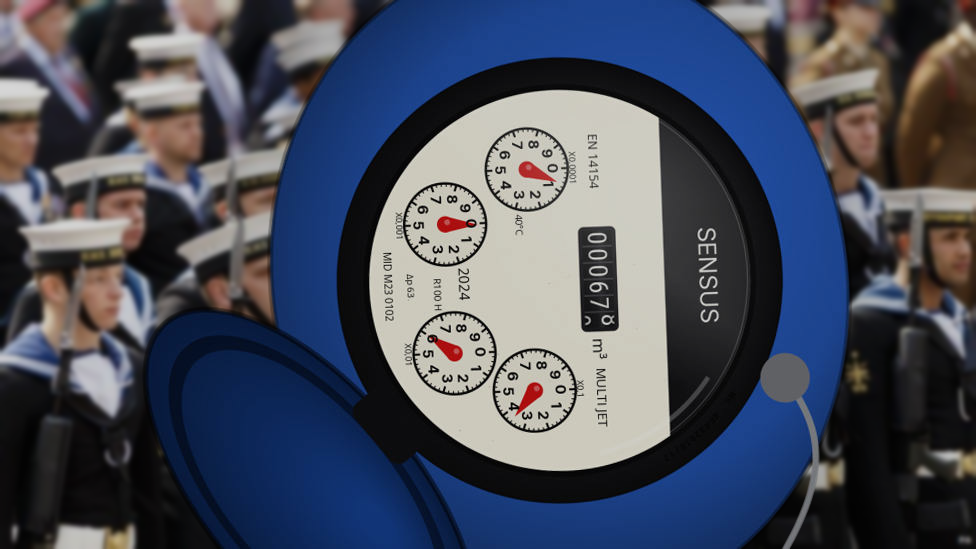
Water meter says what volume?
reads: 678.3600 m³
